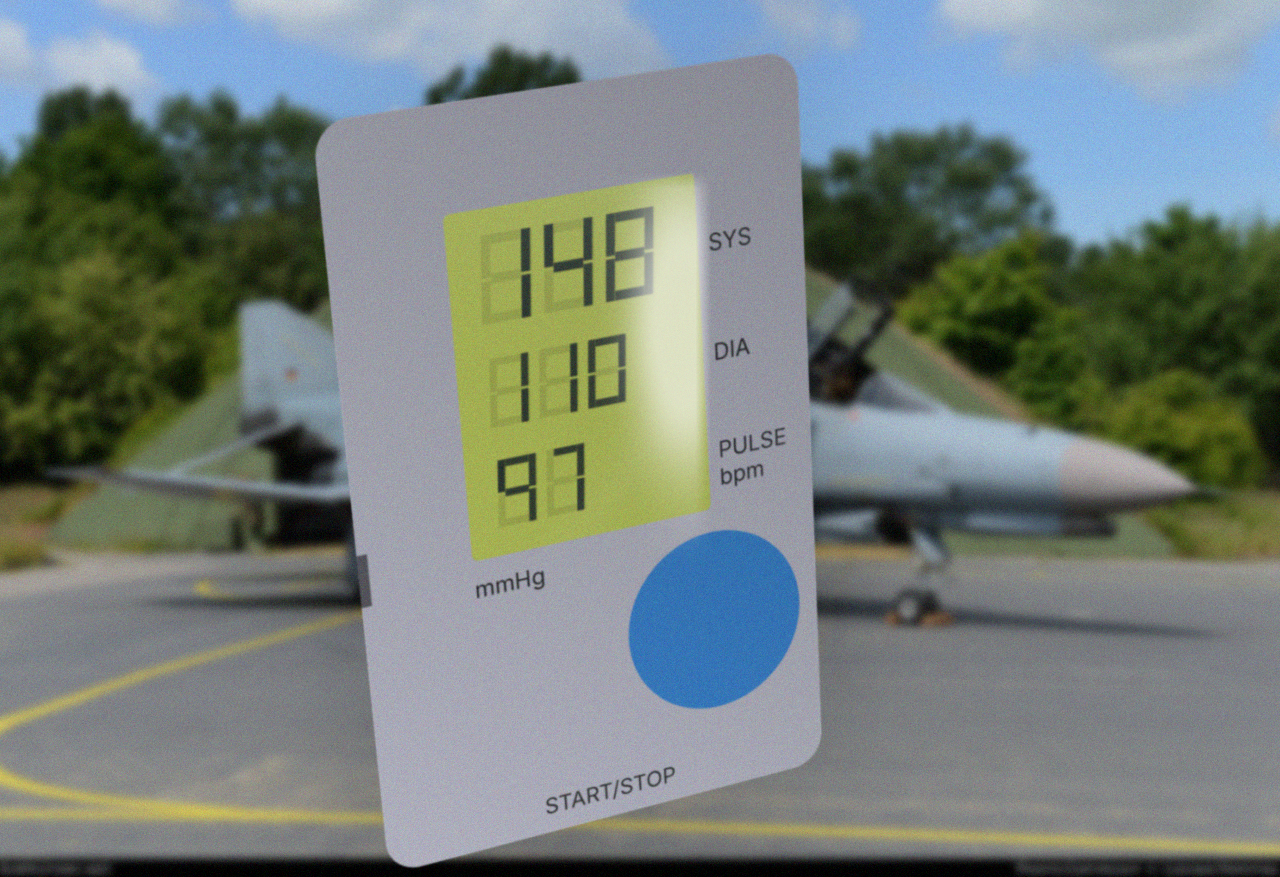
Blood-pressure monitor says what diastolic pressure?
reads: 110 mmHg
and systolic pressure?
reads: 148 mmHg
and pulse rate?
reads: 97 bpm
